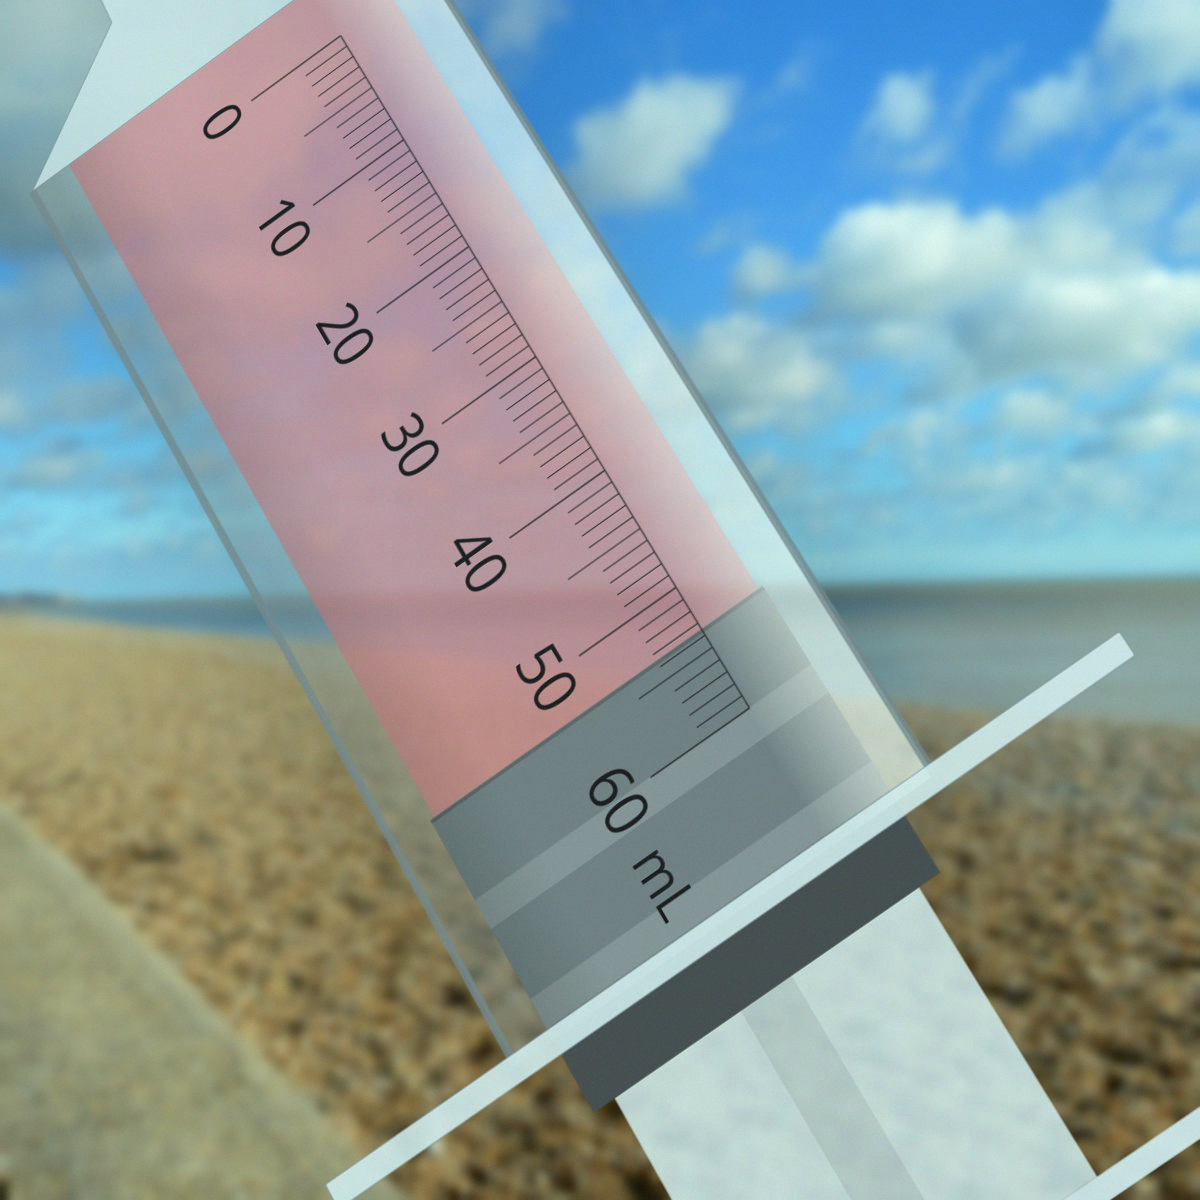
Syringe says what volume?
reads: 53.5 mL
